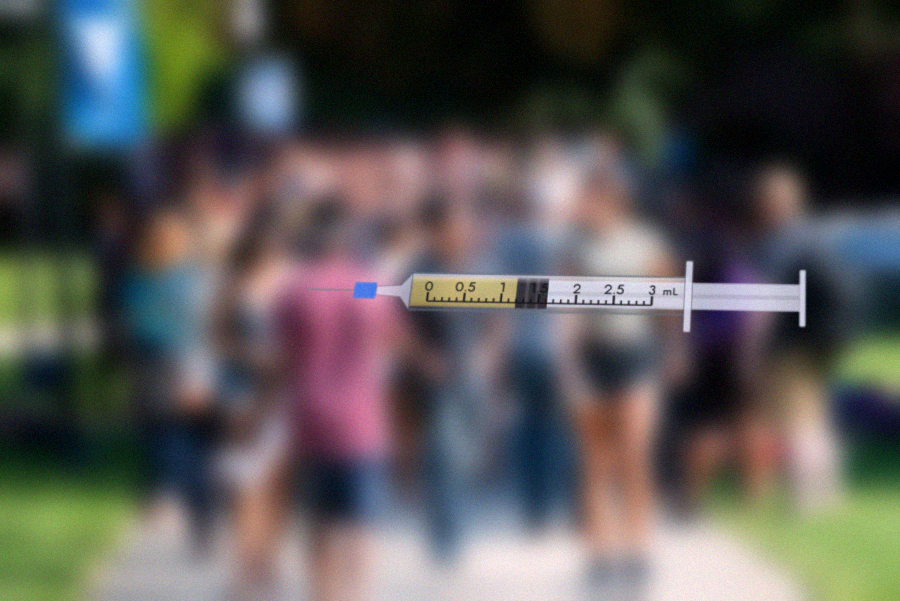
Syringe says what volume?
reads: 1.2 mL
